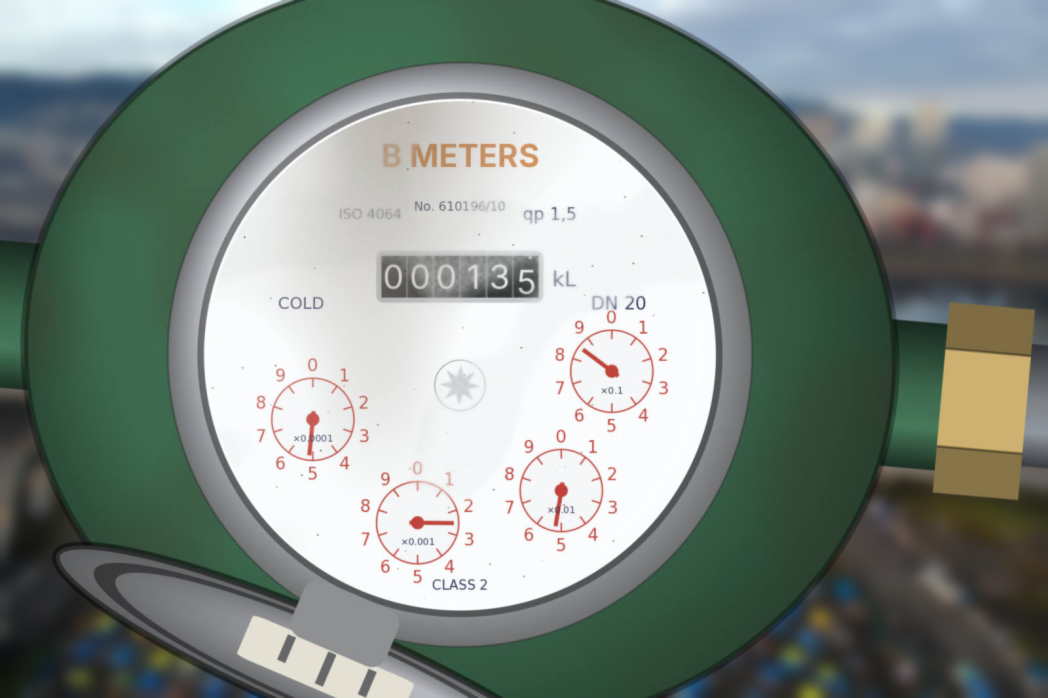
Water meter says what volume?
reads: 134.8525 kL
